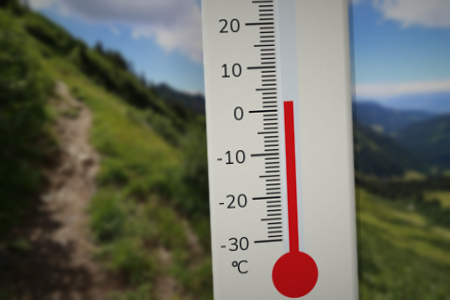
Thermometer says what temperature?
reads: 2 °C
